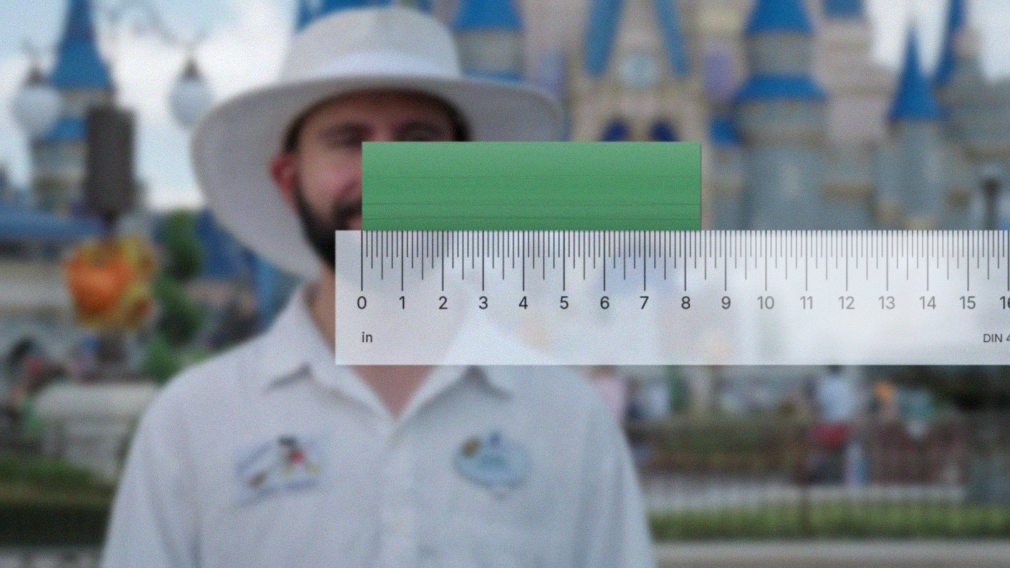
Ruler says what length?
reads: 8.375 in
